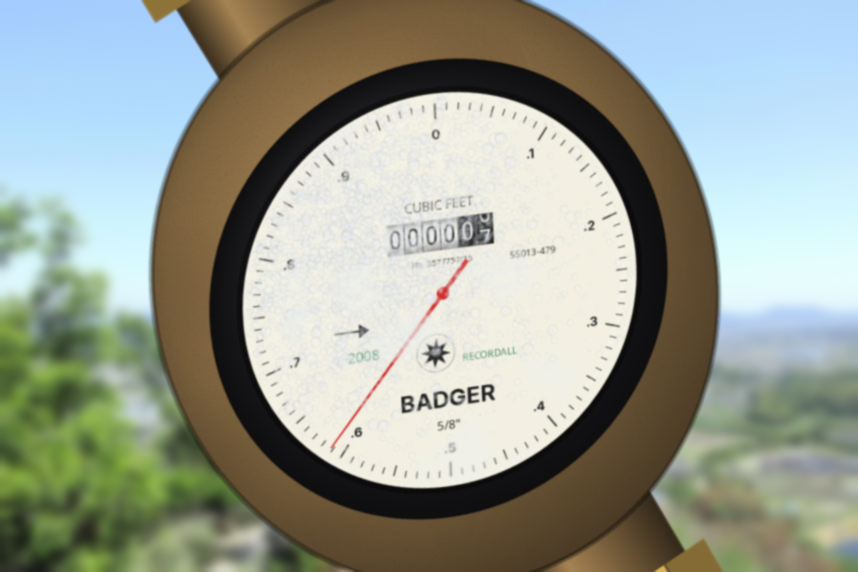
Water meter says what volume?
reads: 6.61 ft³
